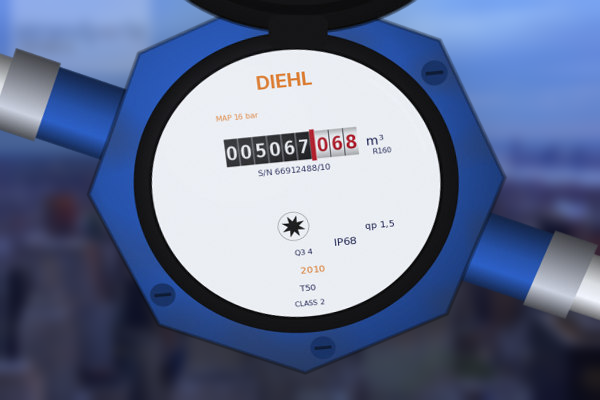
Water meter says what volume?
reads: 5067.068 m³
